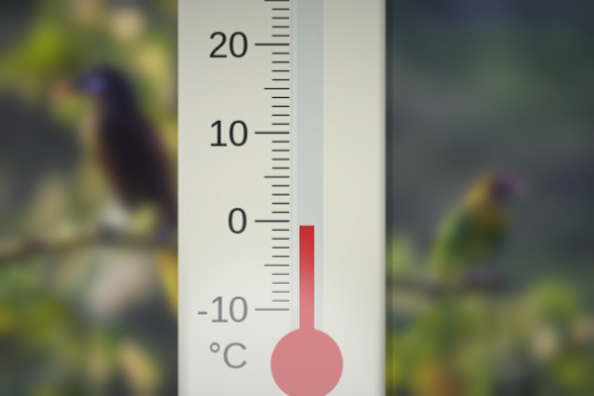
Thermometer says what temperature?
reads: -0.5 °C
